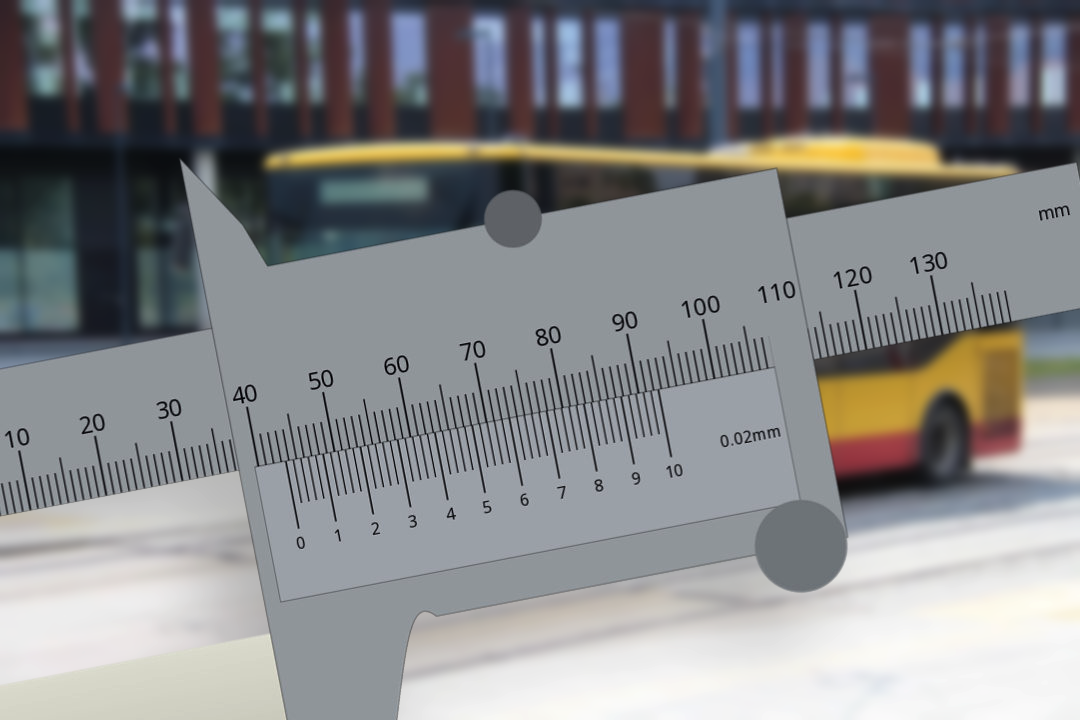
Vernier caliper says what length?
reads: 43.6 mm
